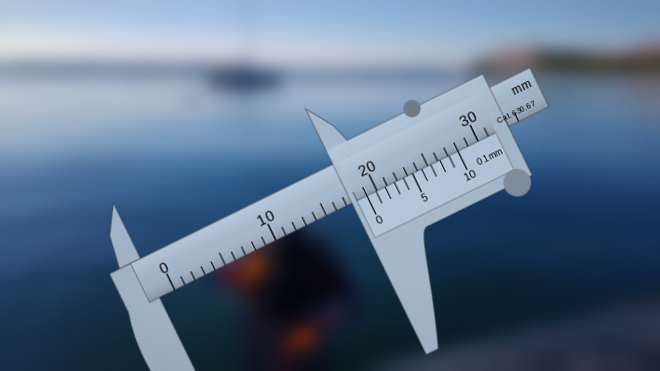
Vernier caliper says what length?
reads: 19.0 mm
